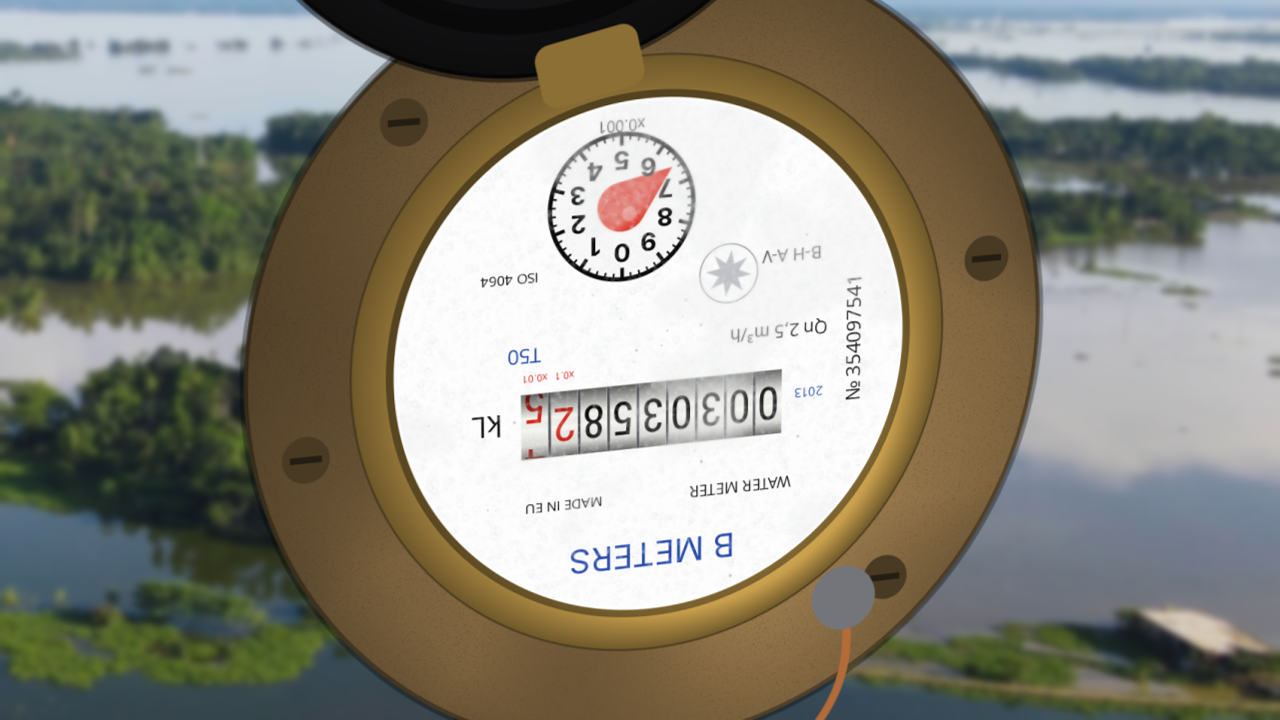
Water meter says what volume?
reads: 30358.246 kL
